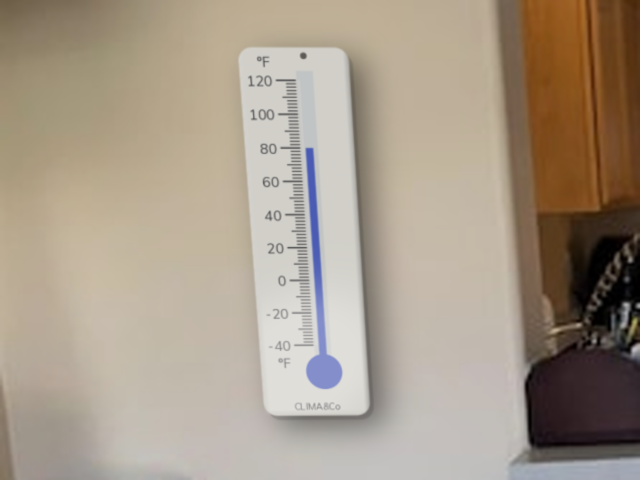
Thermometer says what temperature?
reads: 80 °F
